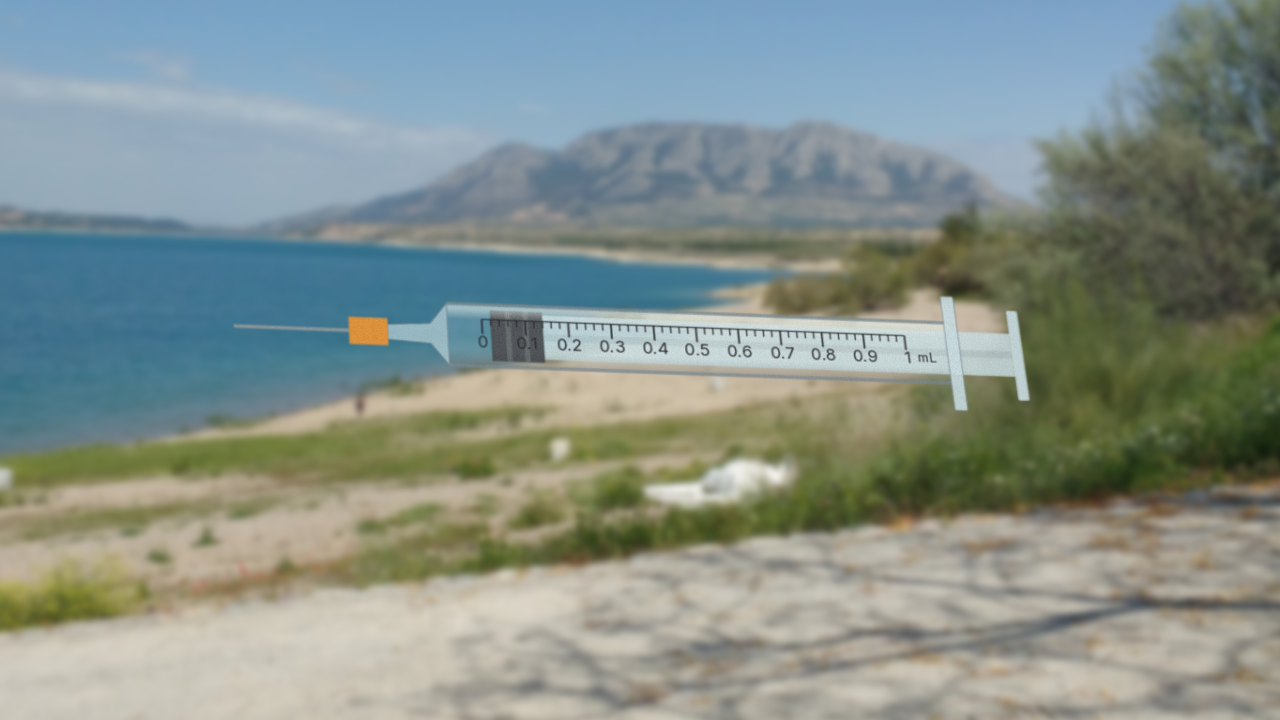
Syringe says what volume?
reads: 0.02 mL
